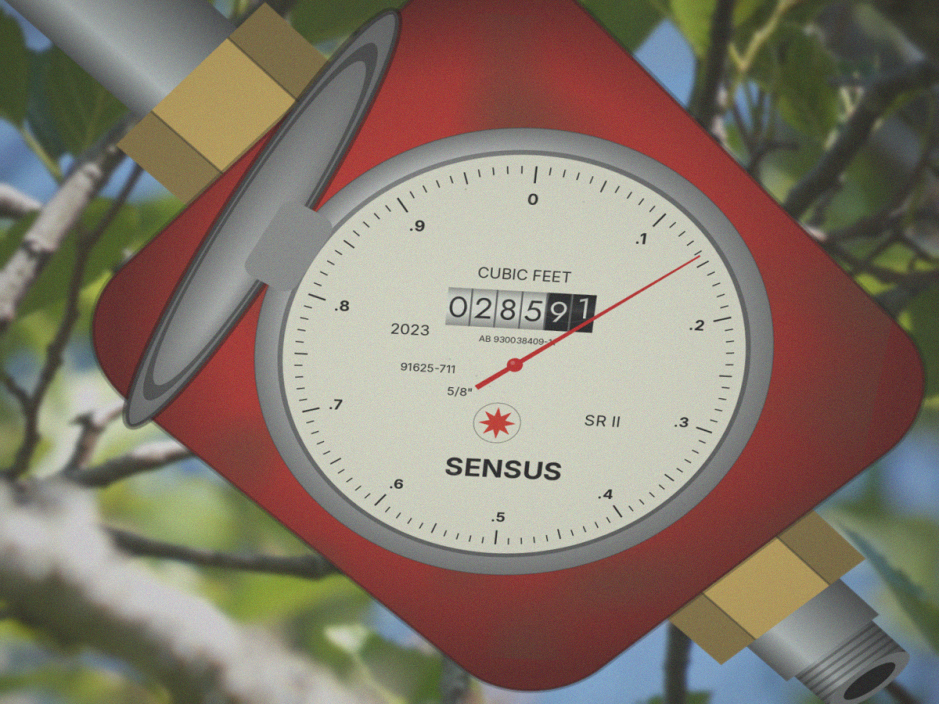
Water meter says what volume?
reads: 28591.14 ft³
